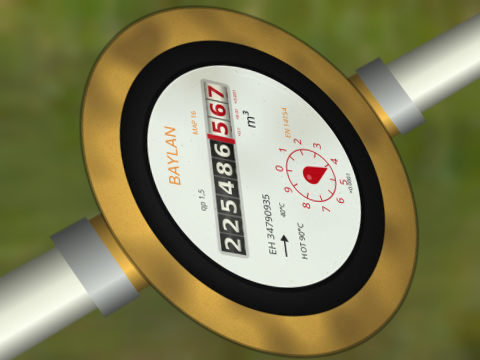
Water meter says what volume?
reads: 225486.5674 m³
